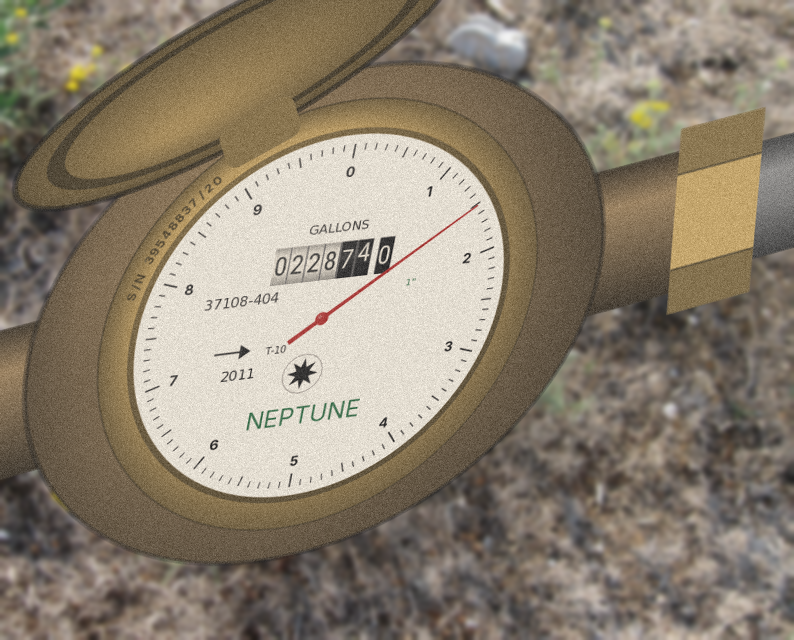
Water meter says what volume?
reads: 228741.5 gal
